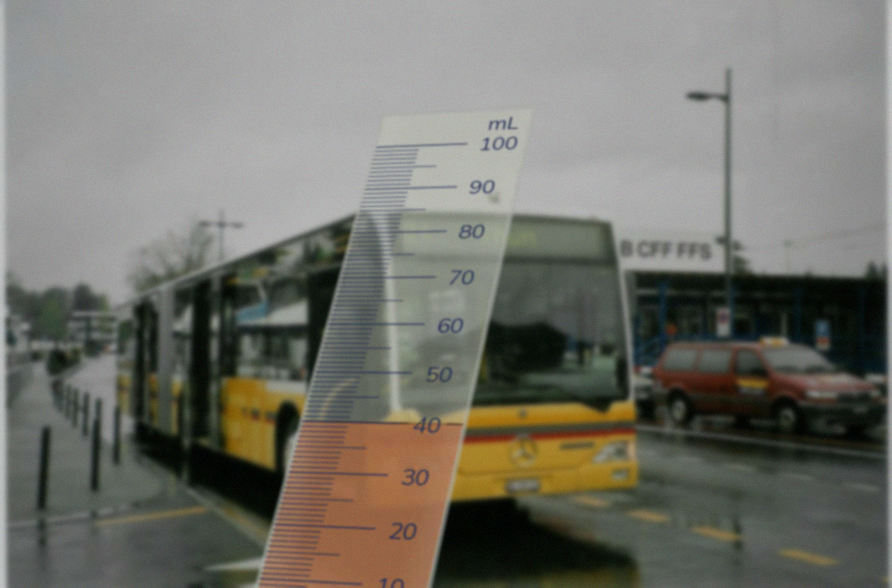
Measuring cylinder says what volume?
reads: 40 mL
